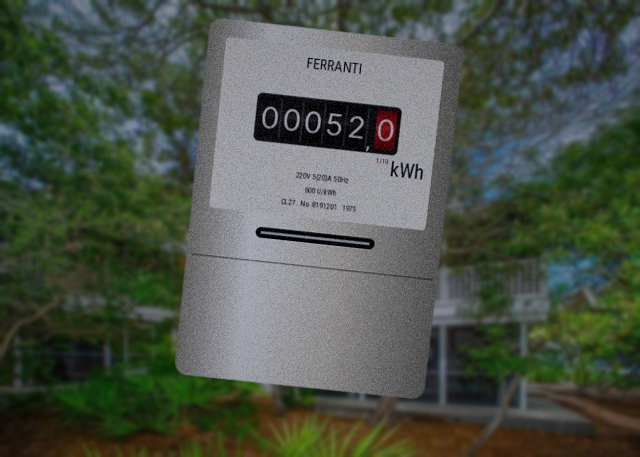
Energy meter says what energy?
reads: 52.0 kWh
